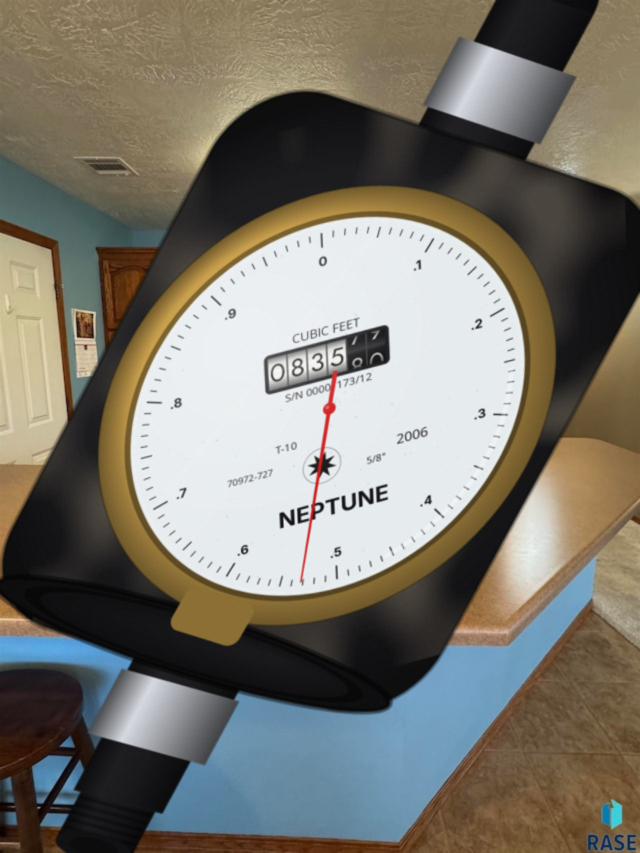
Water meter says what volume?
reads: 83579.53 ft³
